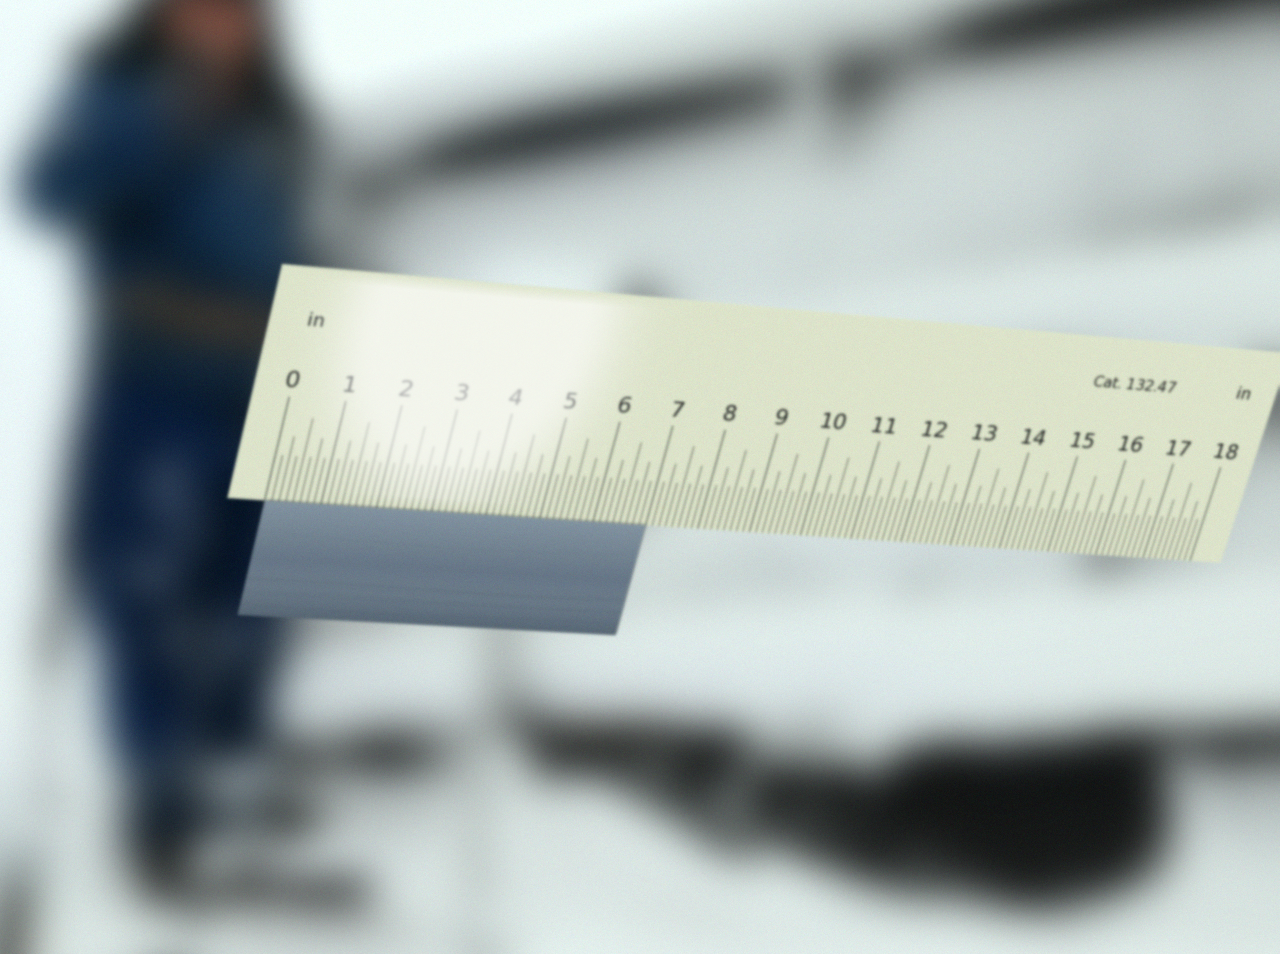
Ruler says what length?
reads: 7 in
